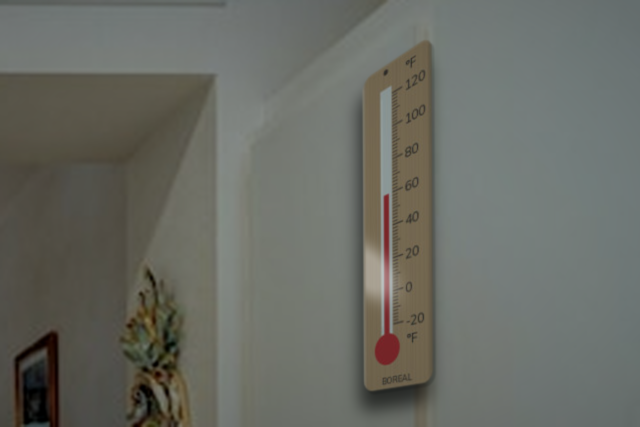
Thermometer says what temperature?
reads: 60 °F
